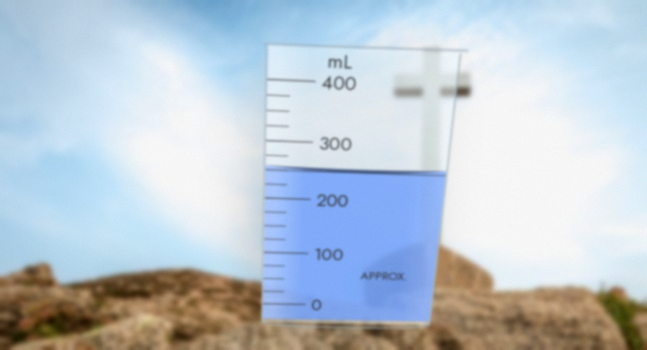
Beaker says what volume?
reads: 250 mL
